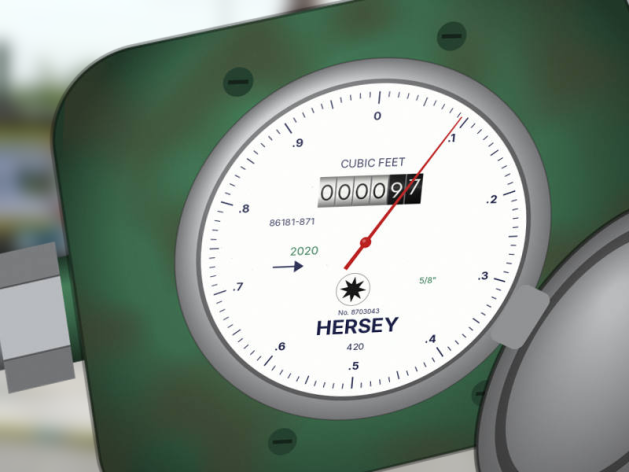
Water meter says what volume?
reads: 97.09 ft³
